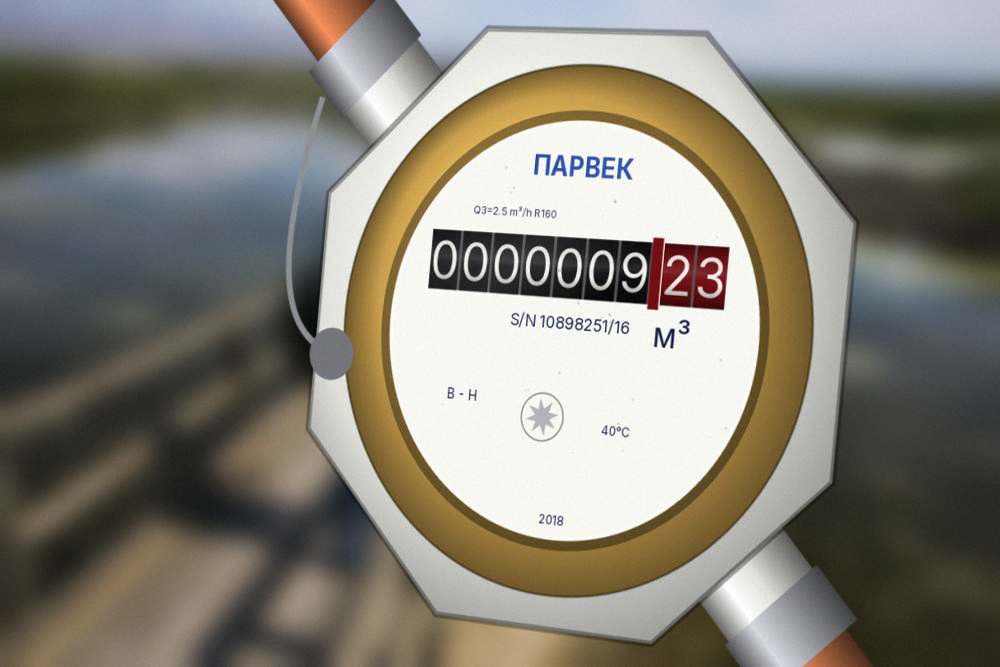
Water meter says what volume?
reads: 9.23 m³
